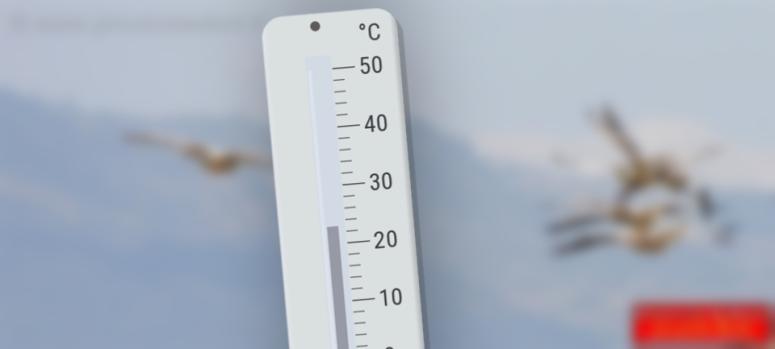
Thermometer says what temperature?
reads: 23 °C
